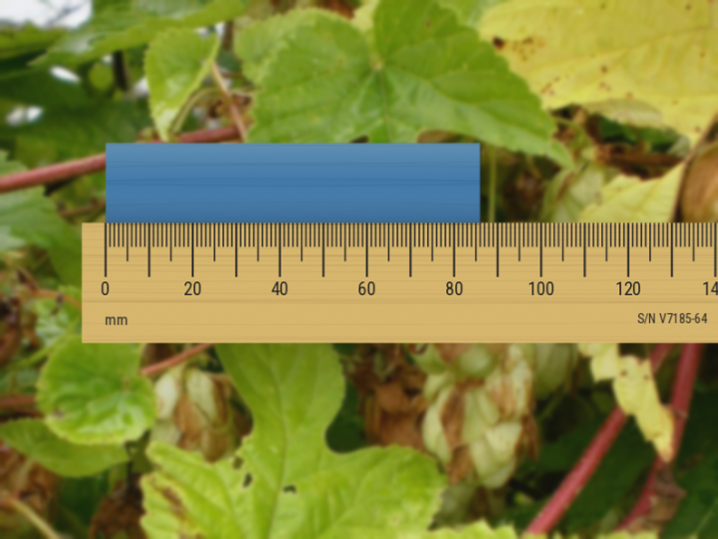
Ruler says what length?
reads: 86 mm
